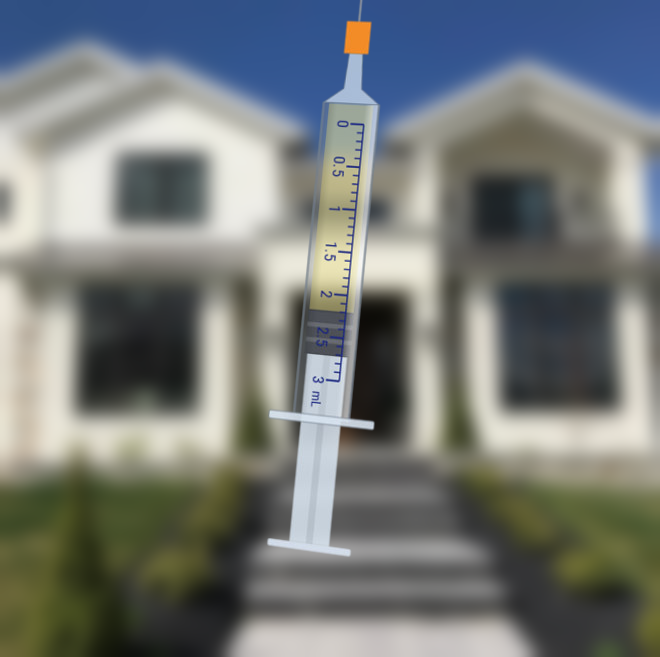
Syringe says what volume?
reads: 2.2 mL
